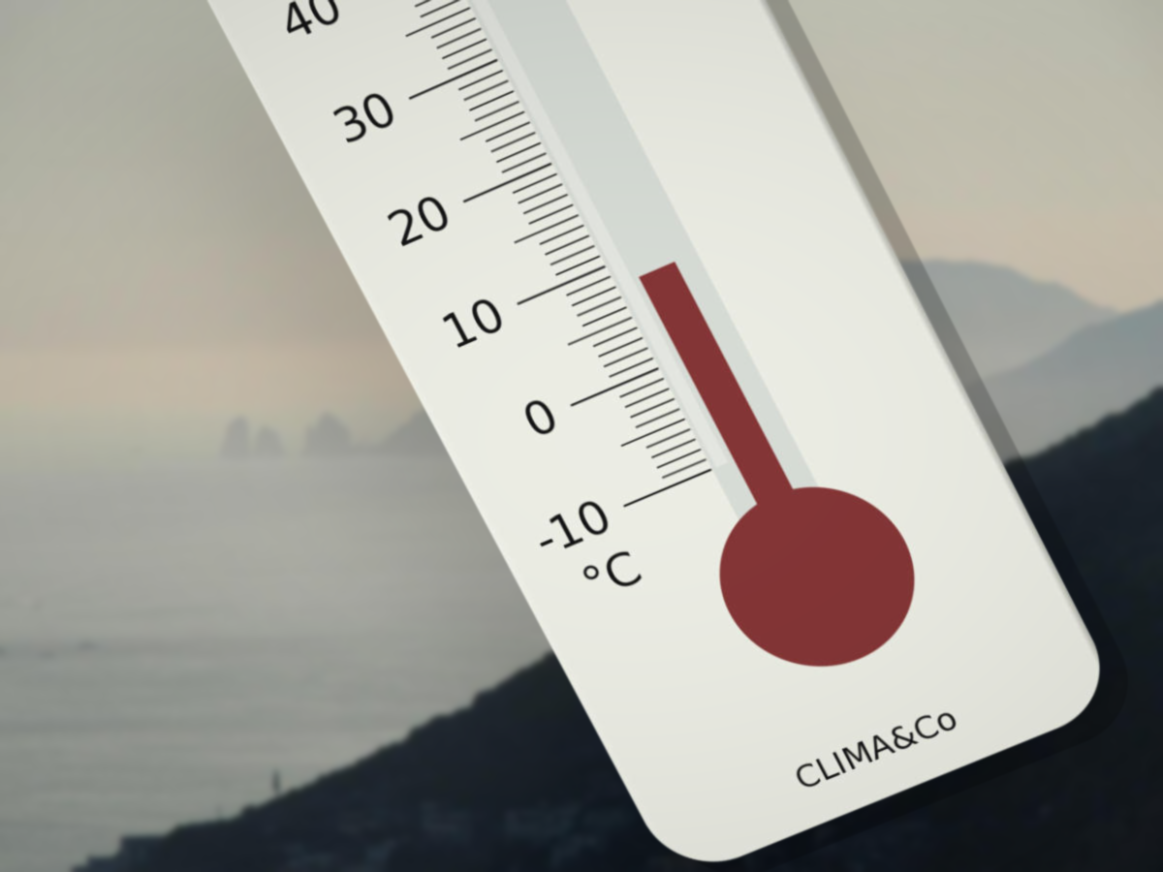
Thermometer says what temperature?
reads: 8 °C
